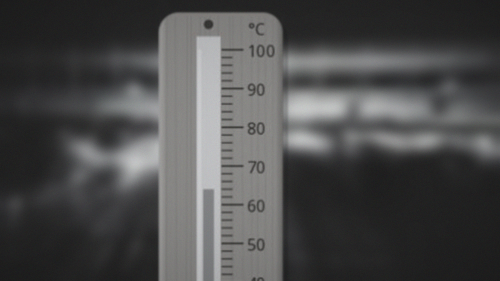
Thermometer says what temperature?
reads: 64 °C
